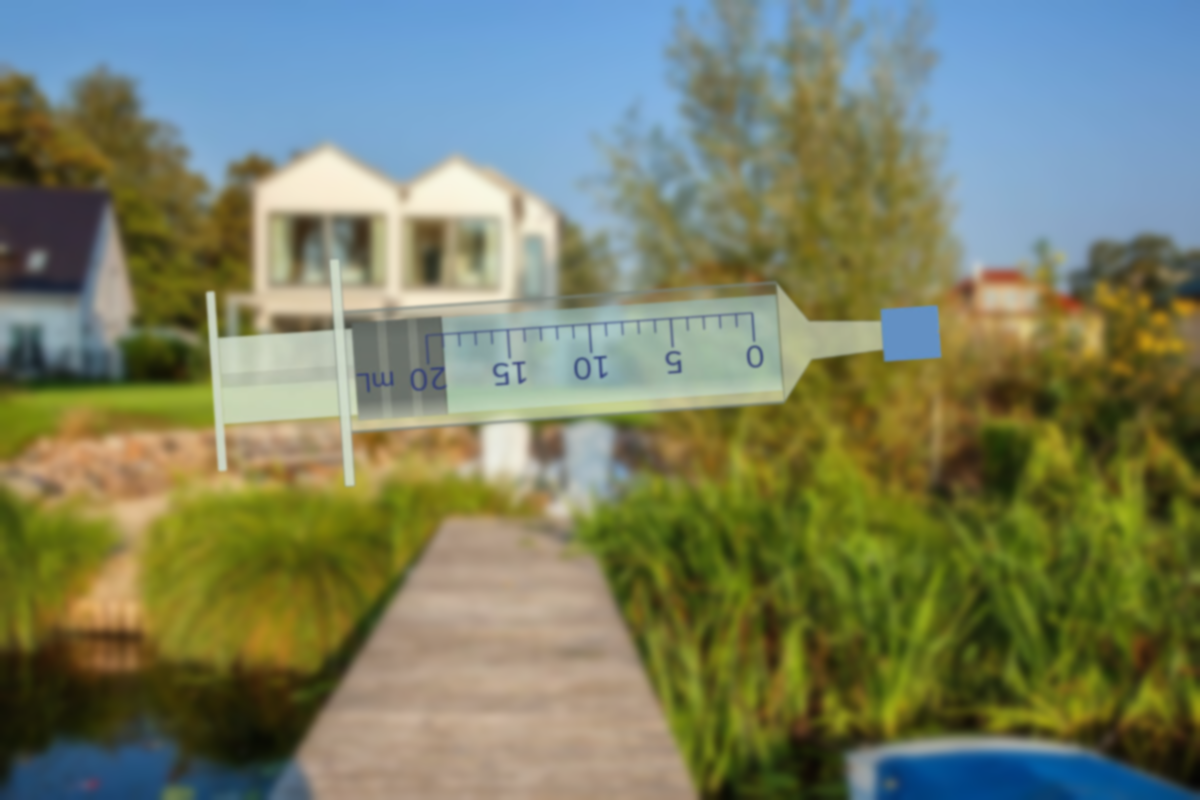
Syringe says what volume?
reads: 19 mL
